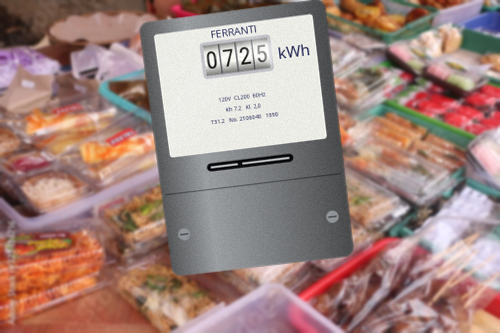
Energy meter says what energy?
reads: 725 kWh
